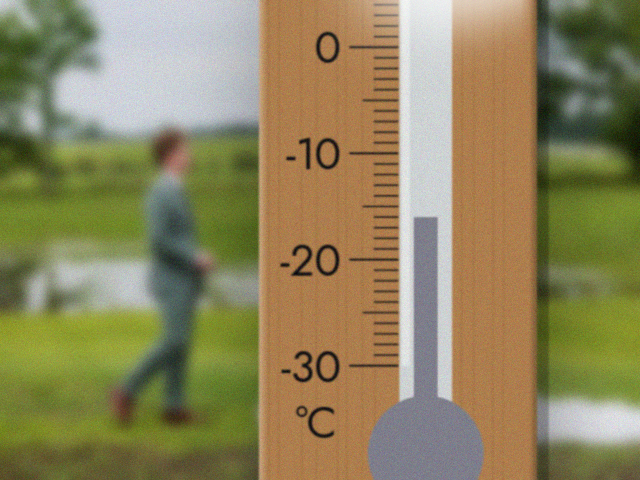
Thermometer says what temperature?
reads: -16 °C
